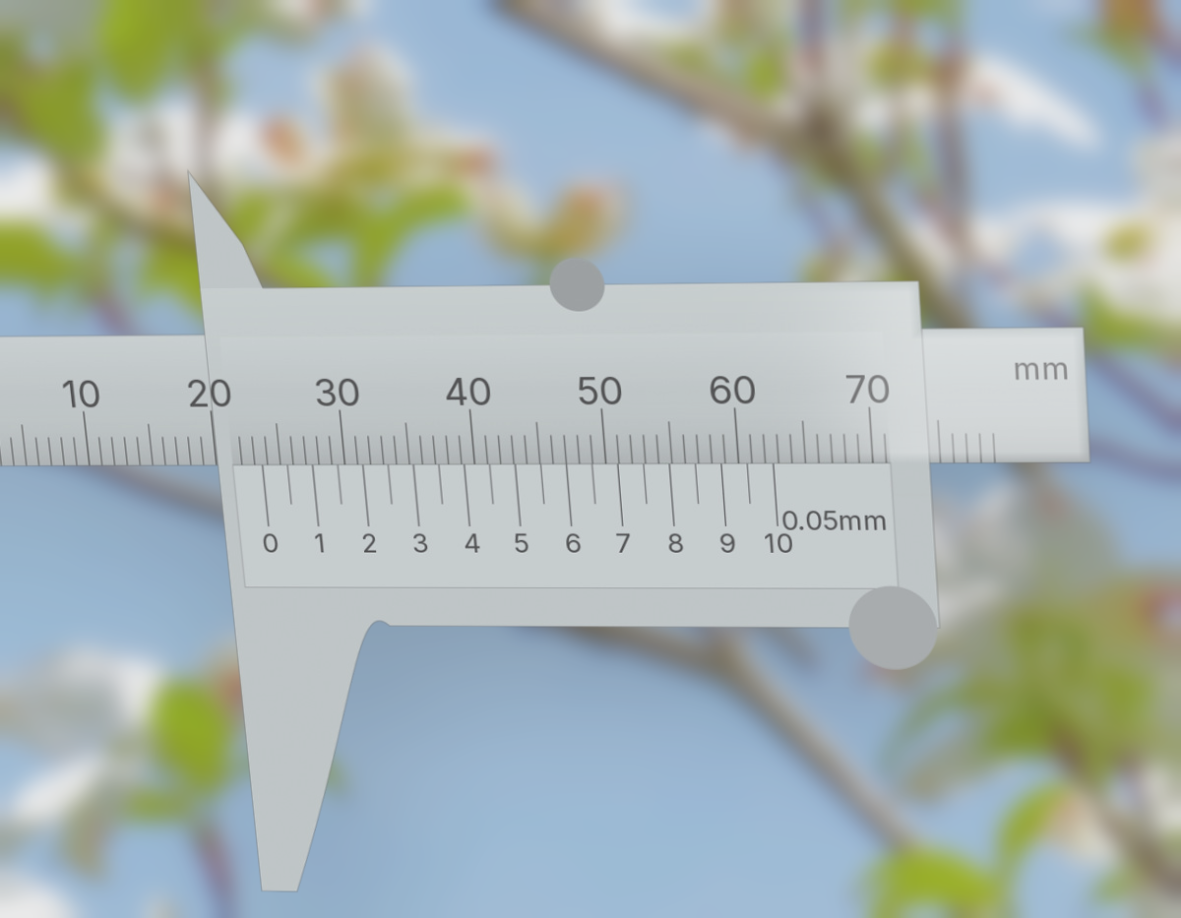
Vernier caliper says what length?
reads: 23.6 mm
